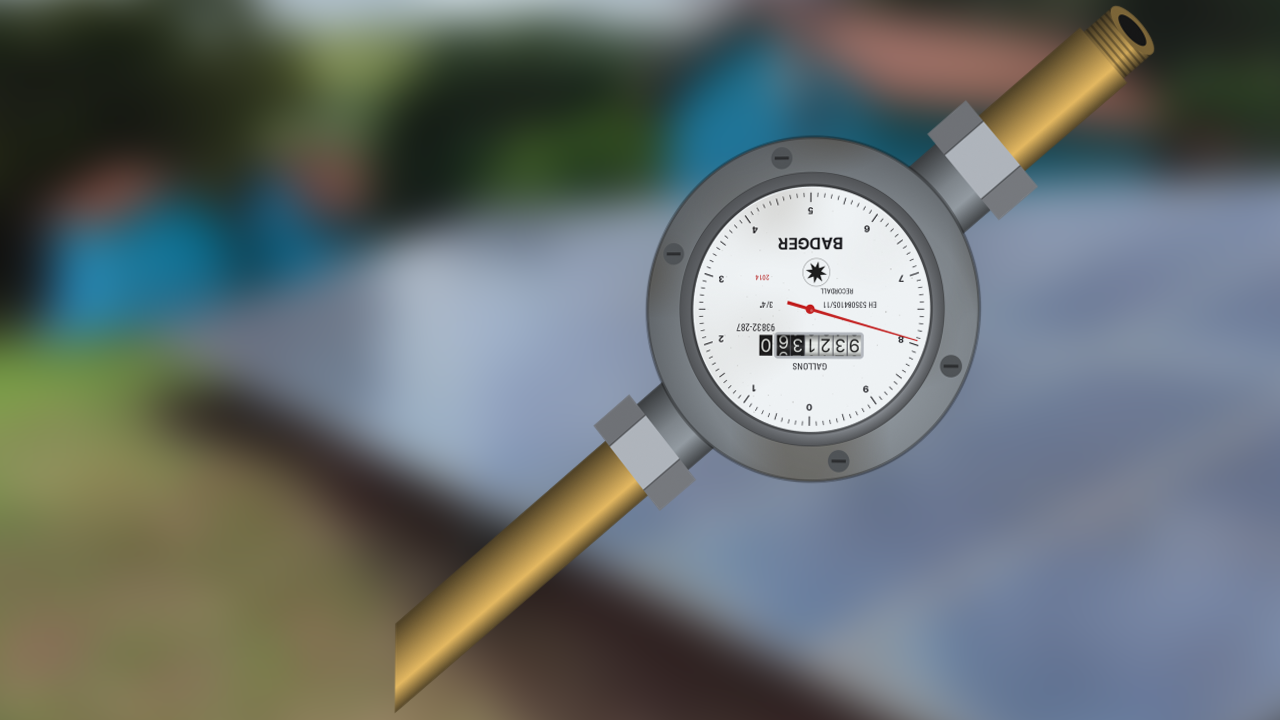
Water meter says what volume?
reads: 9321357.9 gal
